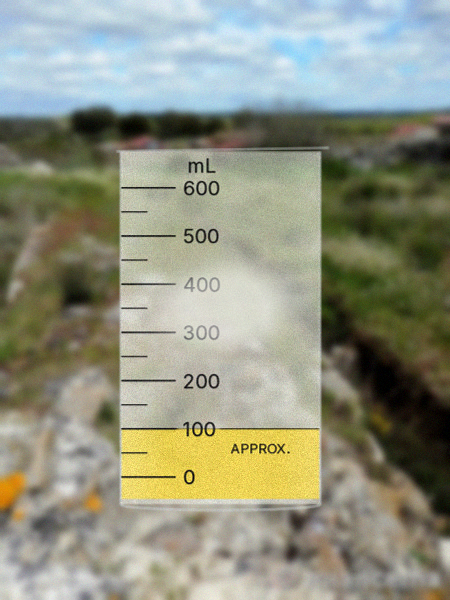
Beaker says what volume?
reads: 100 mL
